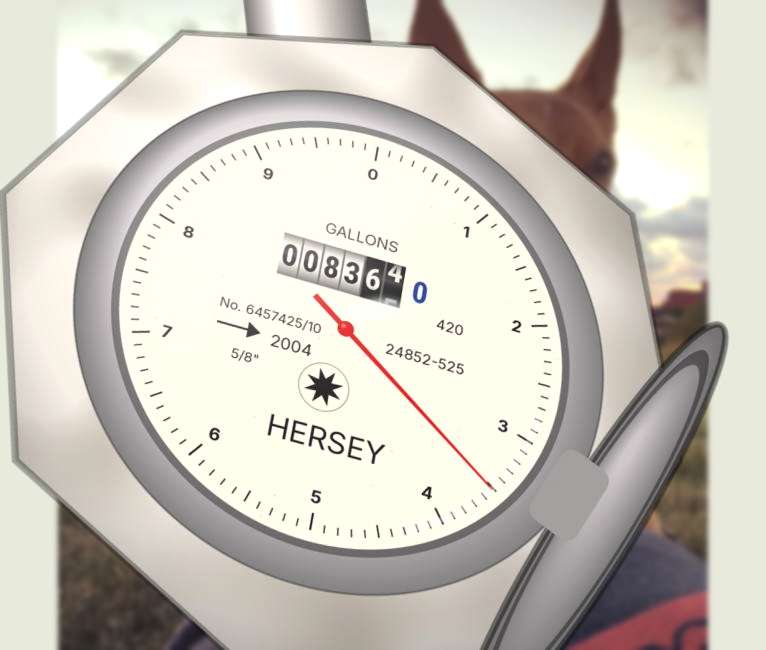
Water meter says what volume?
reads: 83643.5 gal
